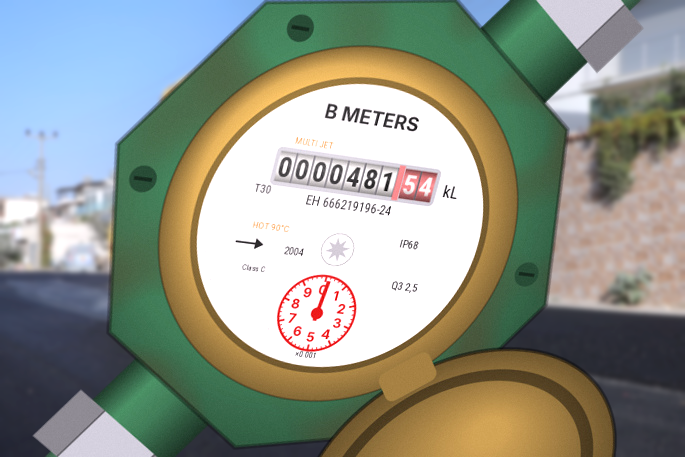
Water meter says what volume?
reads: 481.540 kL
